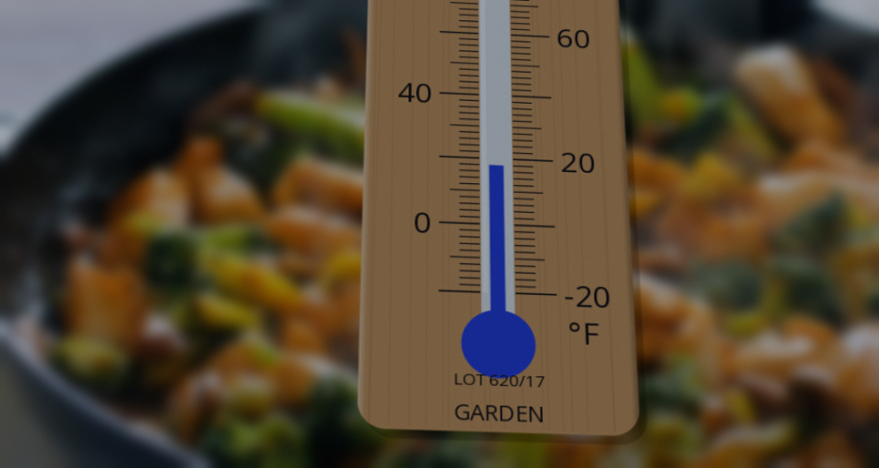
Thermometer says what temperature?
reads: 18 °F
